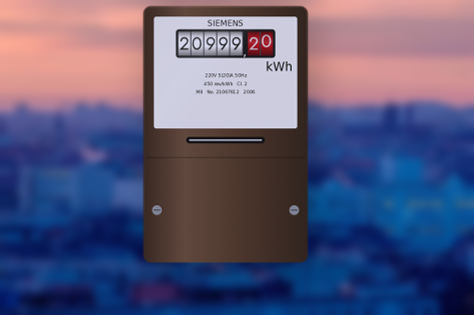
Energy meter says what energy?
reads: 20999.20 kWh
